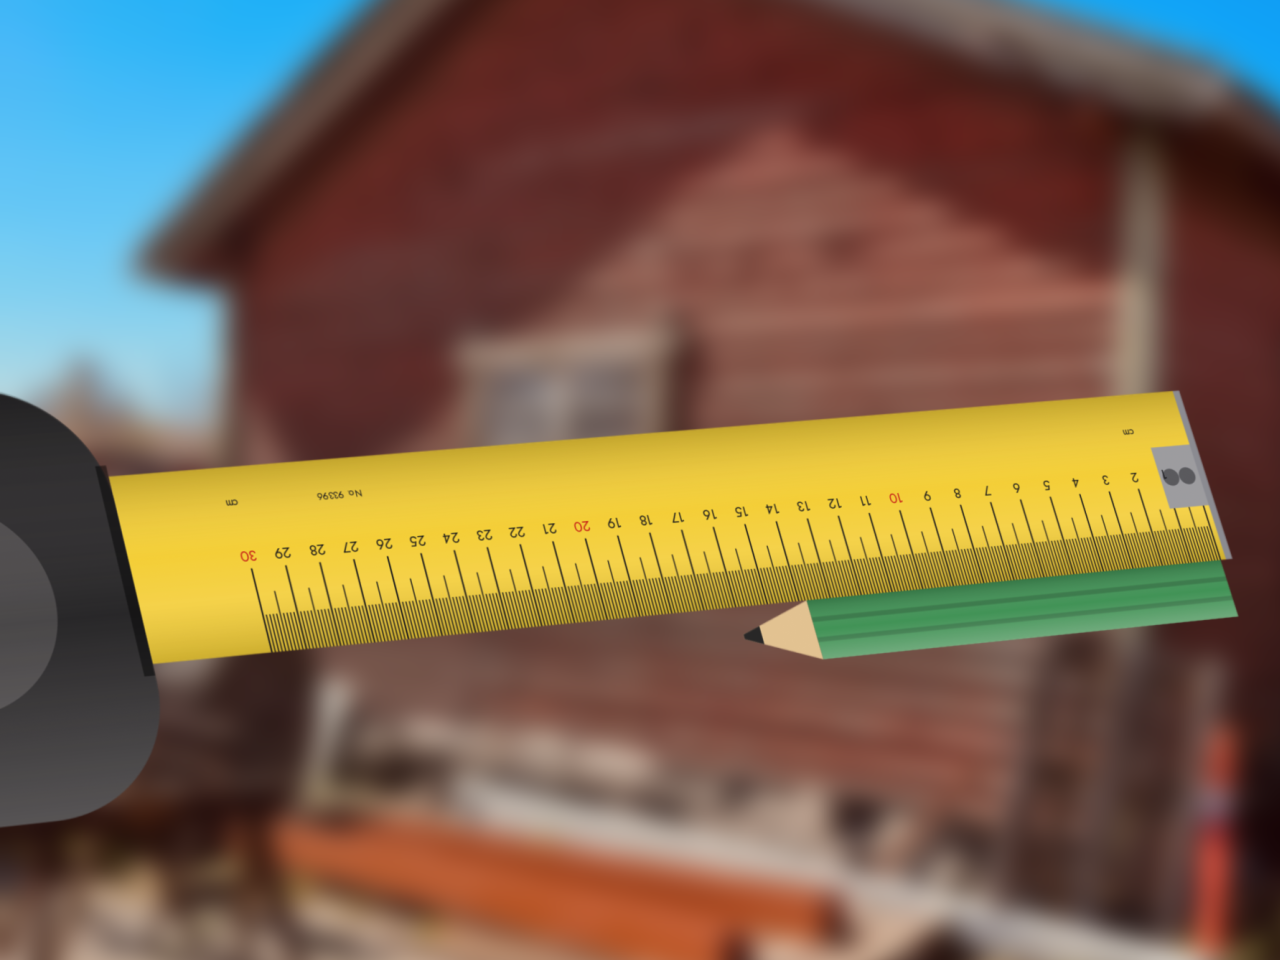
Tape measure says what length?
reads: 16 cm
